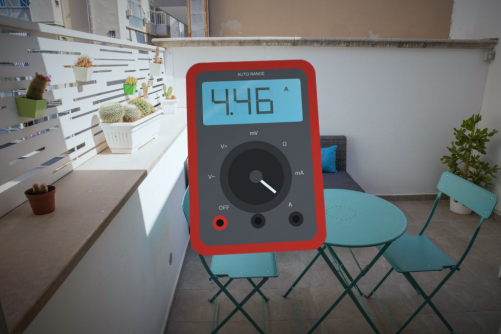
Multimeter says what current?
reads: 4.46 A
